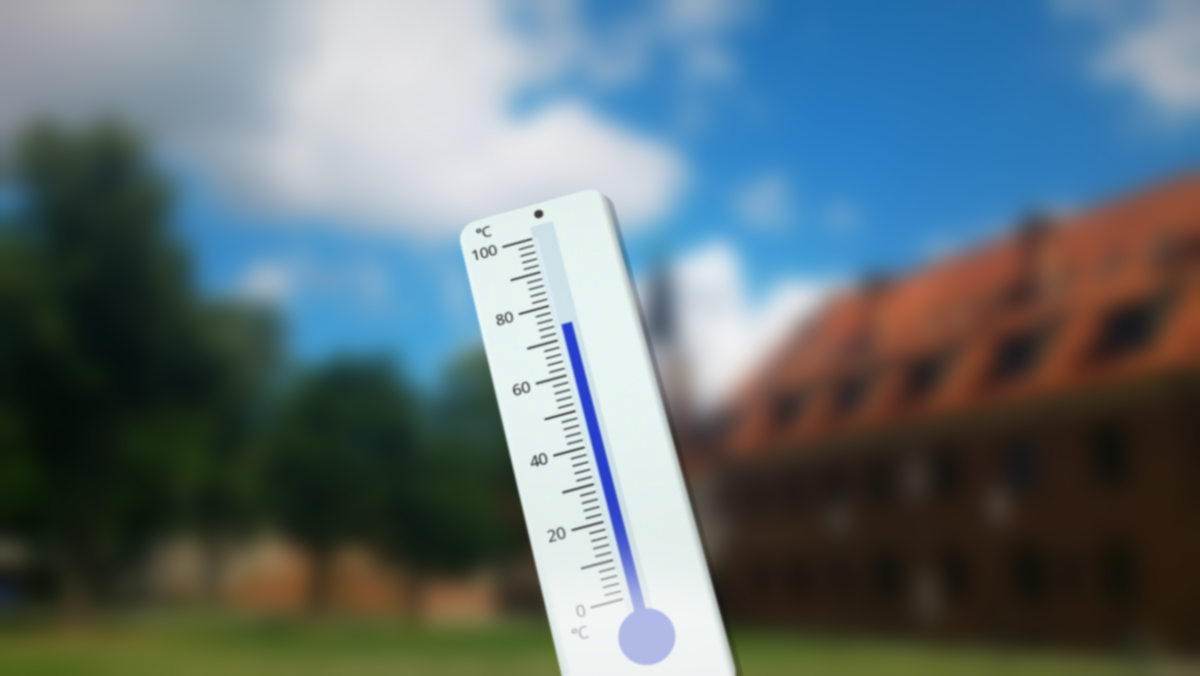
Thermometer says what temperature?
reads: 74 °C
